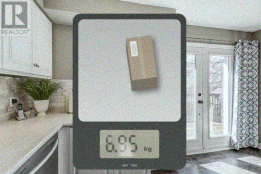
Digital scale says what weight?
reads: 6.95 kg
